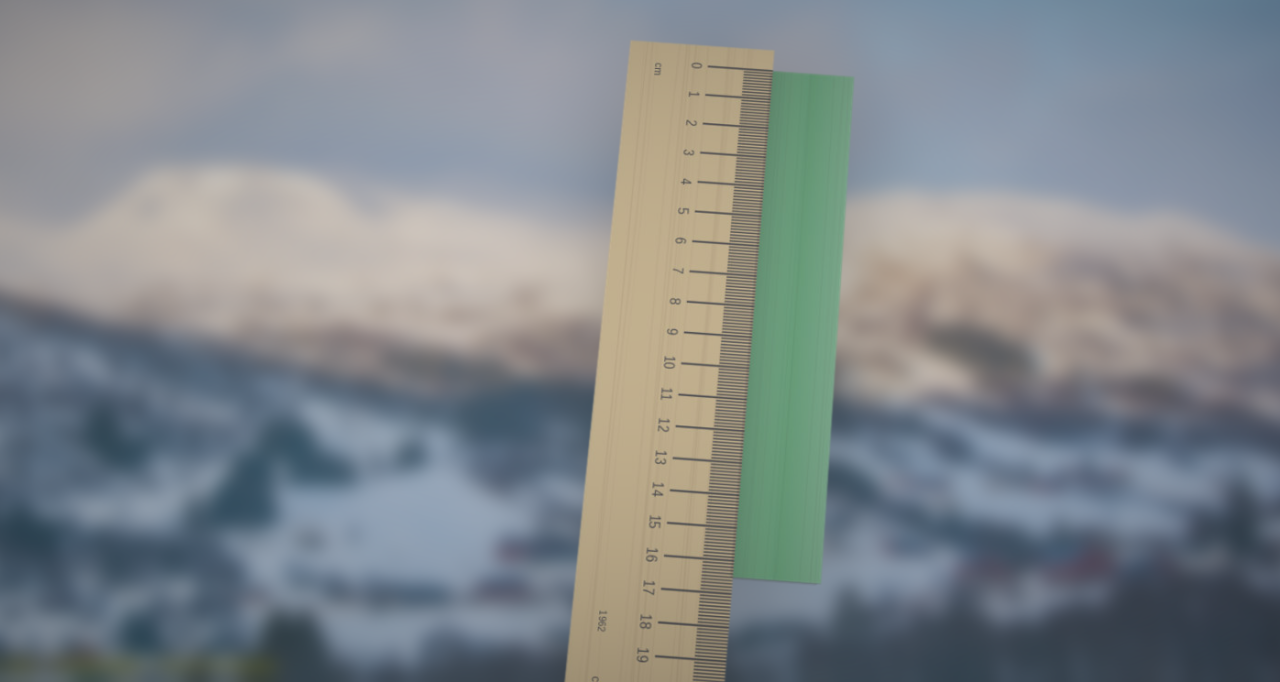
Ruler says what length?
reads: 16.5 cm
